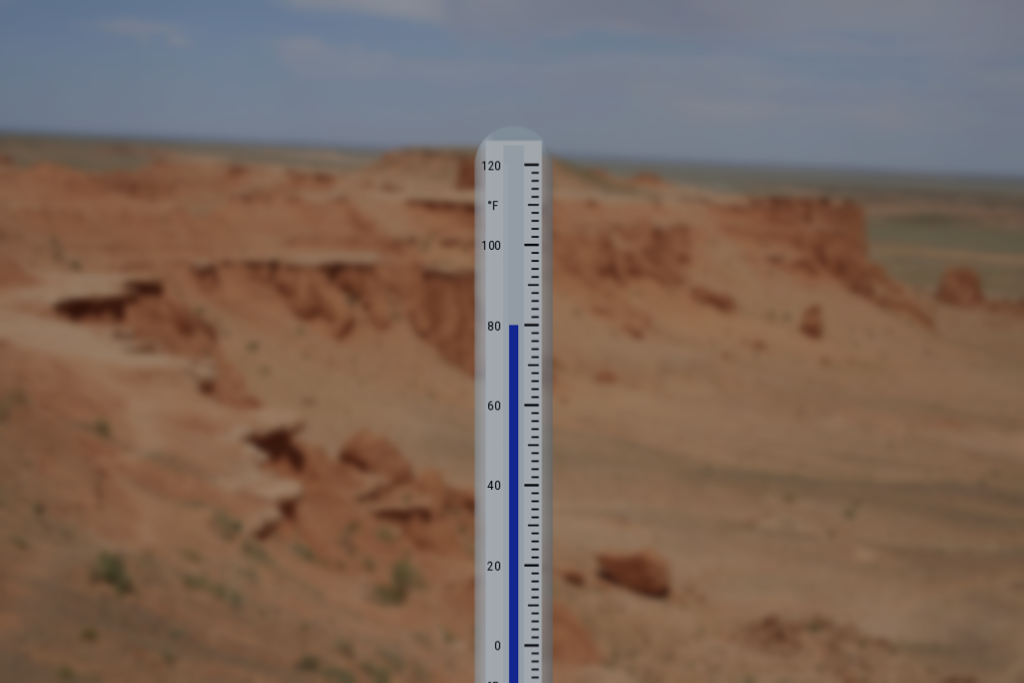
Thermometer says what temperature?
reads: 80 °F
